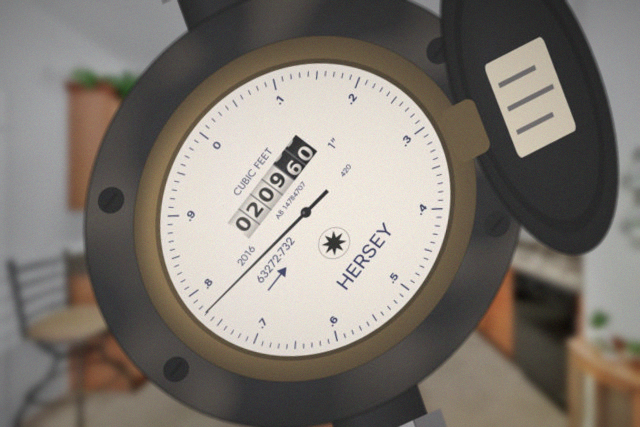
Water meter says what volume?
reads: 20959.77 ft³
